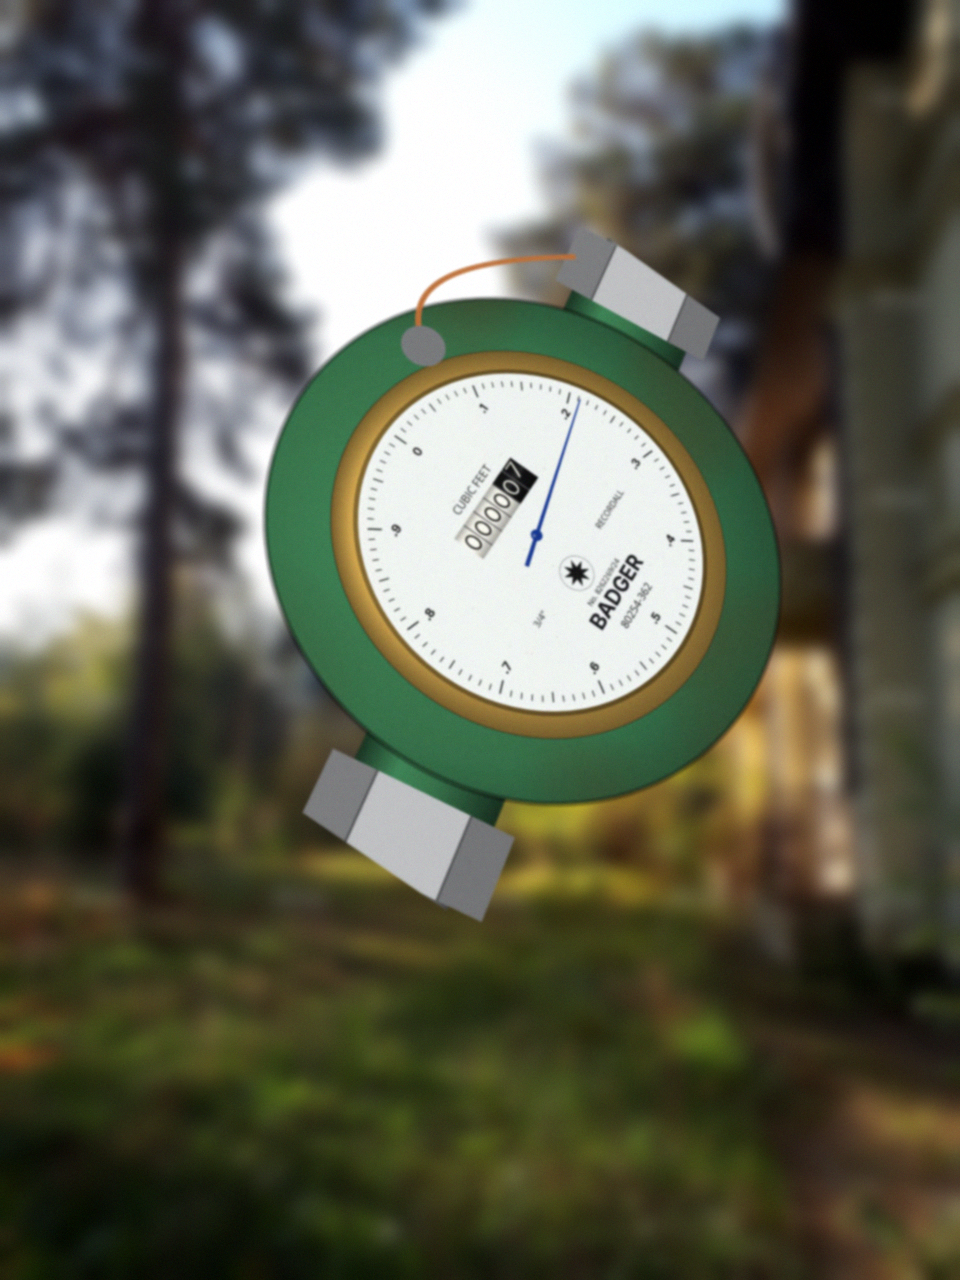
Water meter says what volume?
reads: 7.21 ft³
